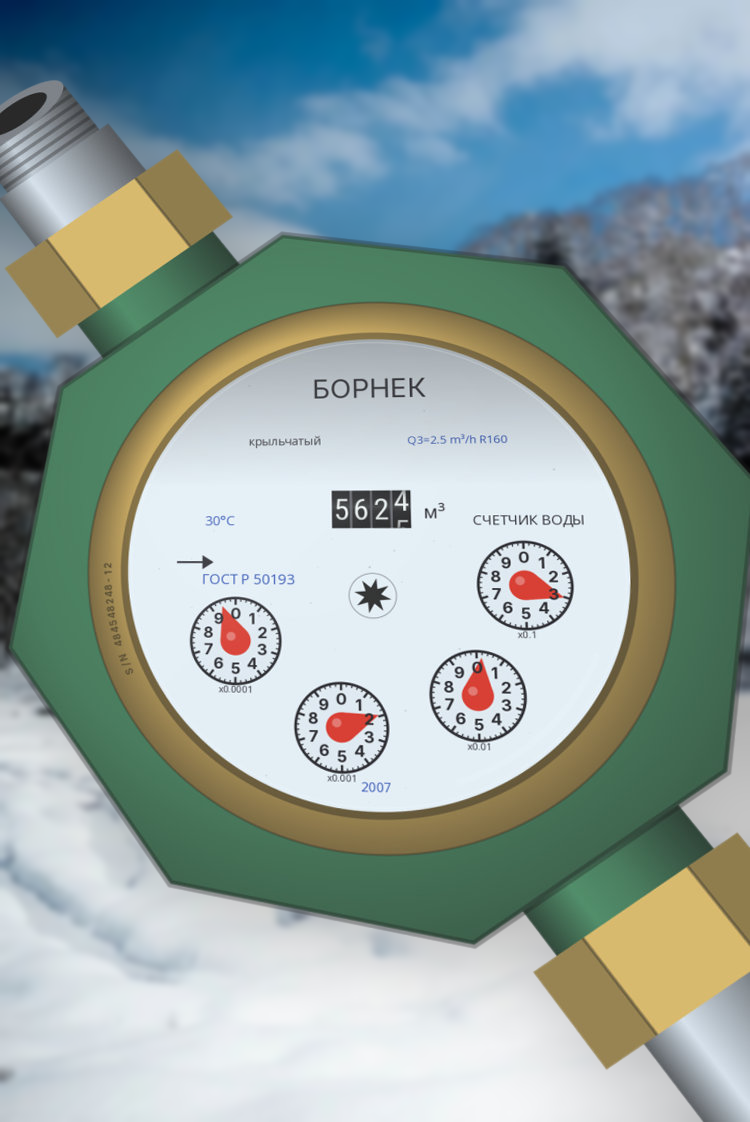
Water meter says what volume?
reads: 5624.3019 m³
